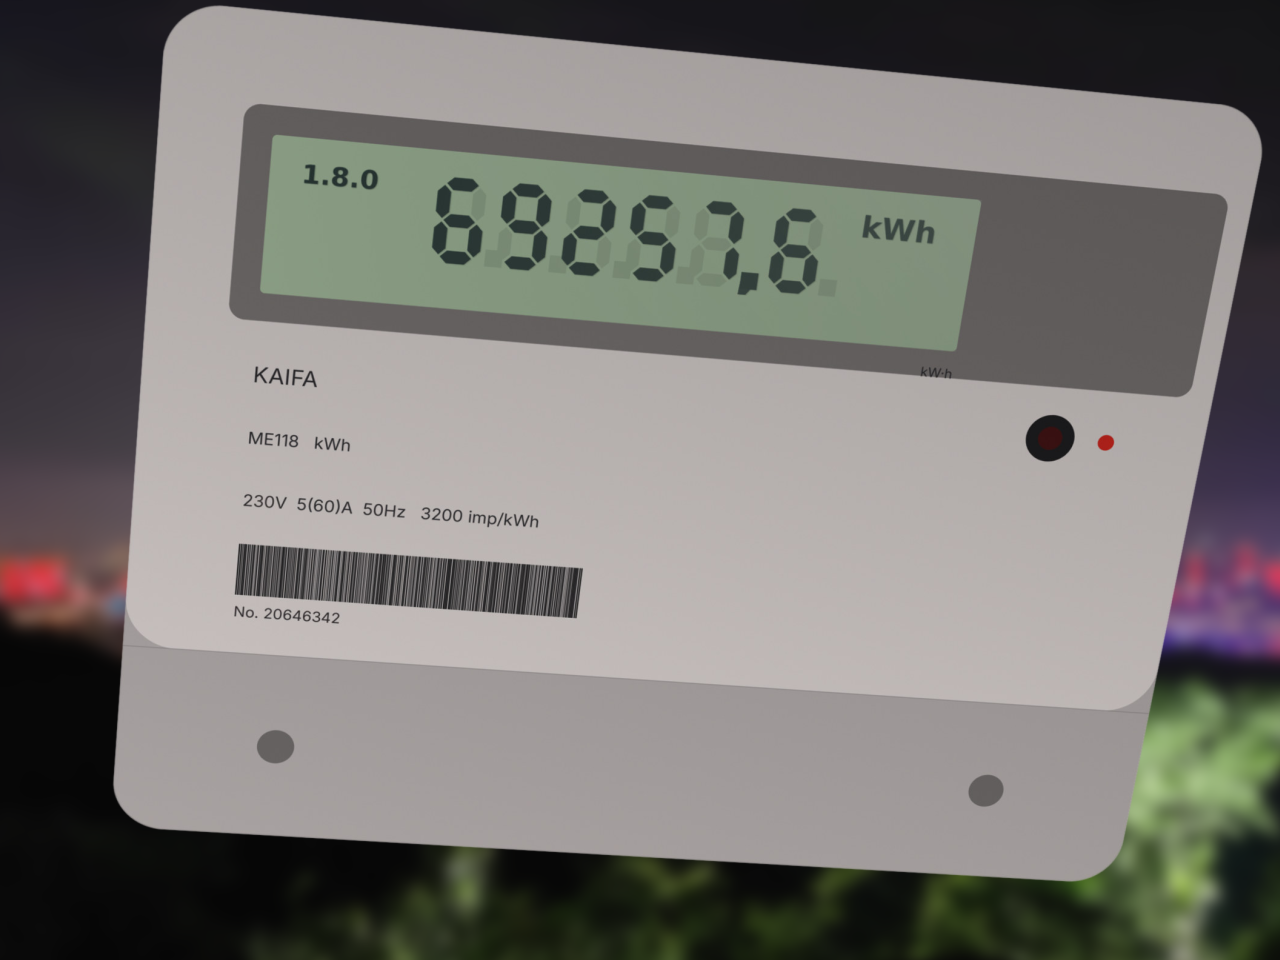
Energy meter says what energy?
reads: 69257.6 kWh
